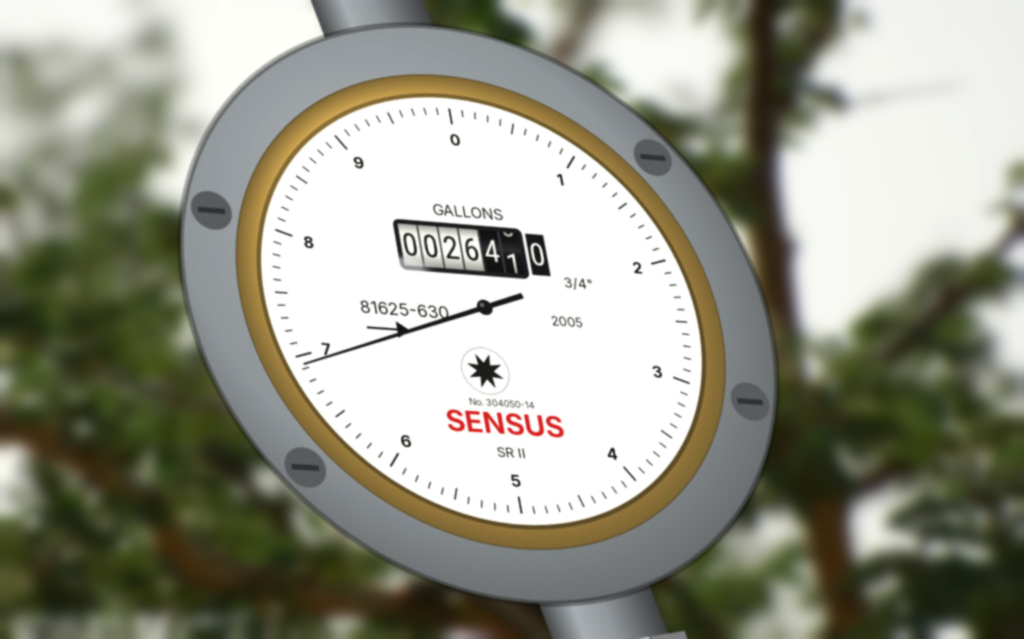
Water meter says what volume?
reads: 26406.9 gal
